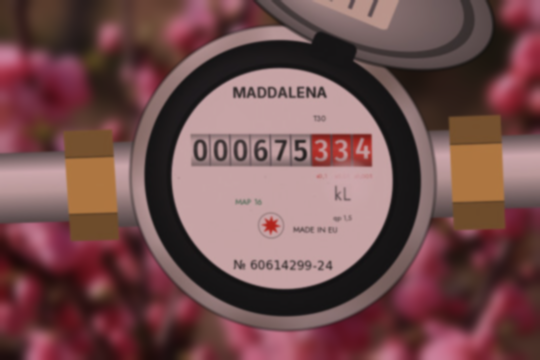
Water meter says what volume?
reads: 675.334 kL
